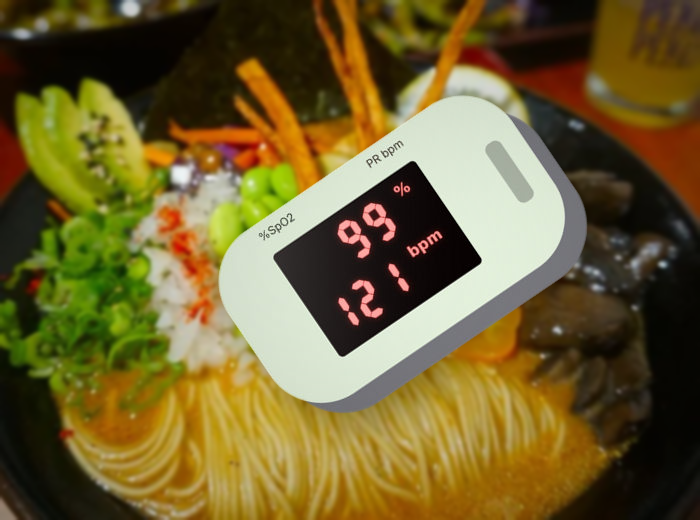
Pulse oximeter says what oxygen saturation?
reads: 99 %
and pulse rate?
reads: 121 bpm
